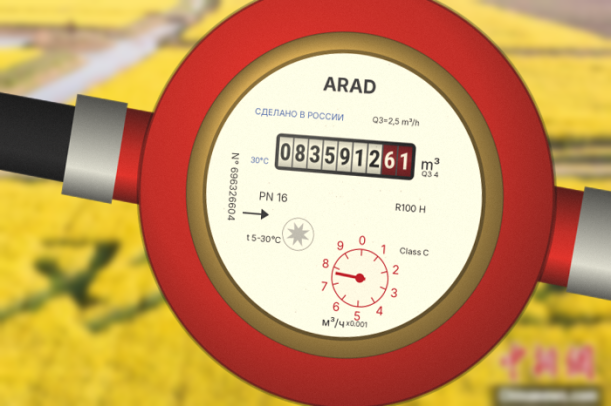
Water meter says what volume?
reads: 835912.617 m³
